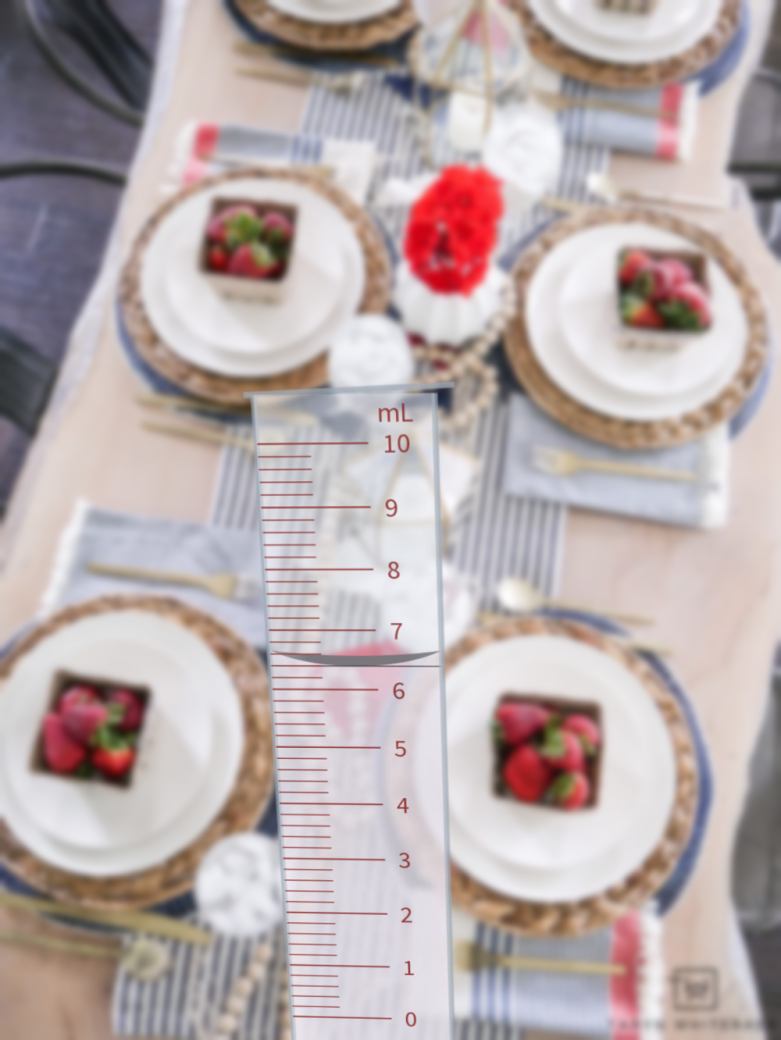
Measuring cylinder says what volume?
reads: 6.4 mL
